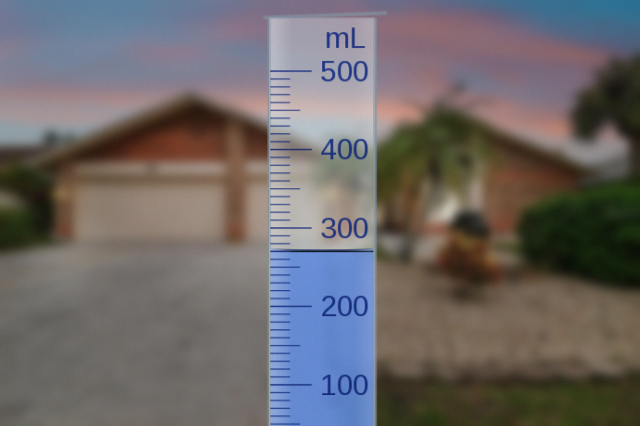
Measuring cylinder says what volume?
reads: 270 mL
